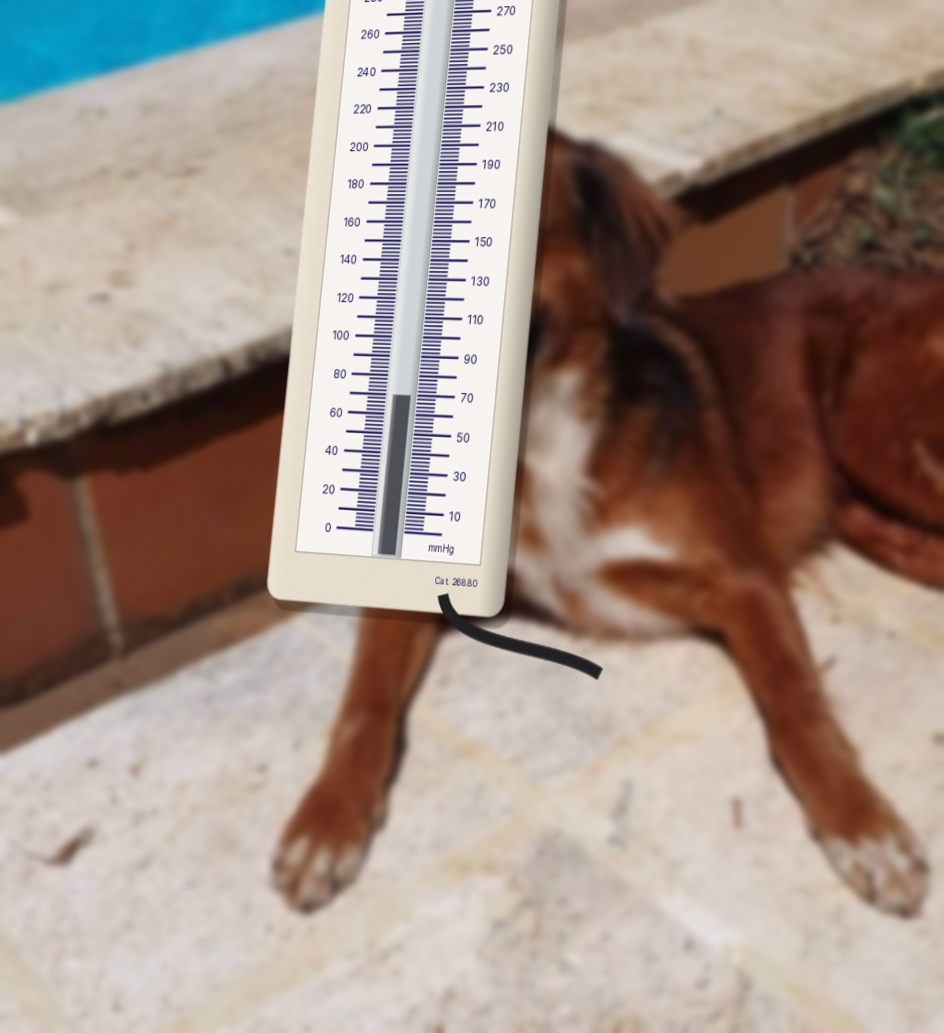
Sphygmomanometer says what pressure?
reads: 70 mmHg
